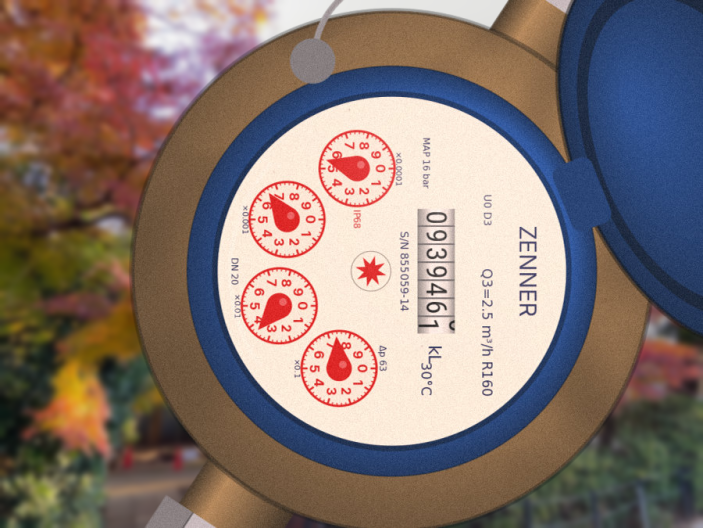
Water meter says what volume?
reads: 939460.7365 kL
